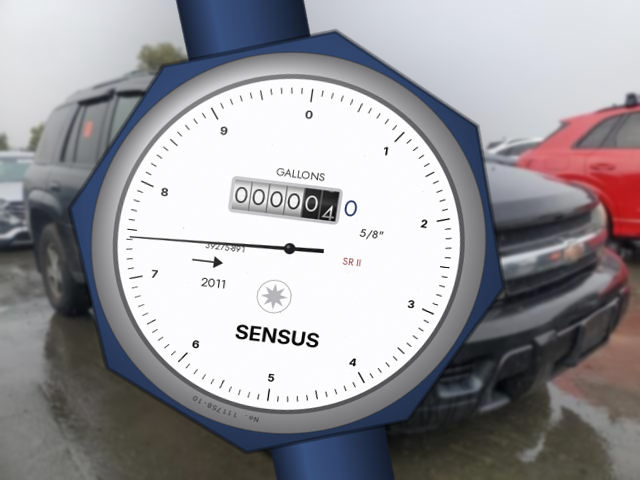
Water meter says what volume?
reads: 37.4 gal
